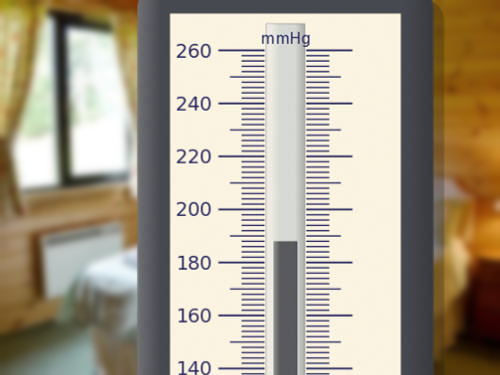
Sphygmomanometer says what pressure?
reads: 188 mmHg
